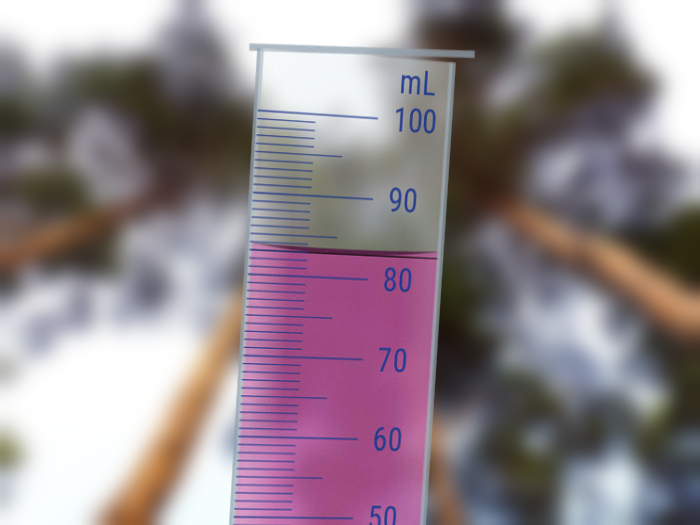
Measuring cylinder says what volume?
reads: 83 mL
